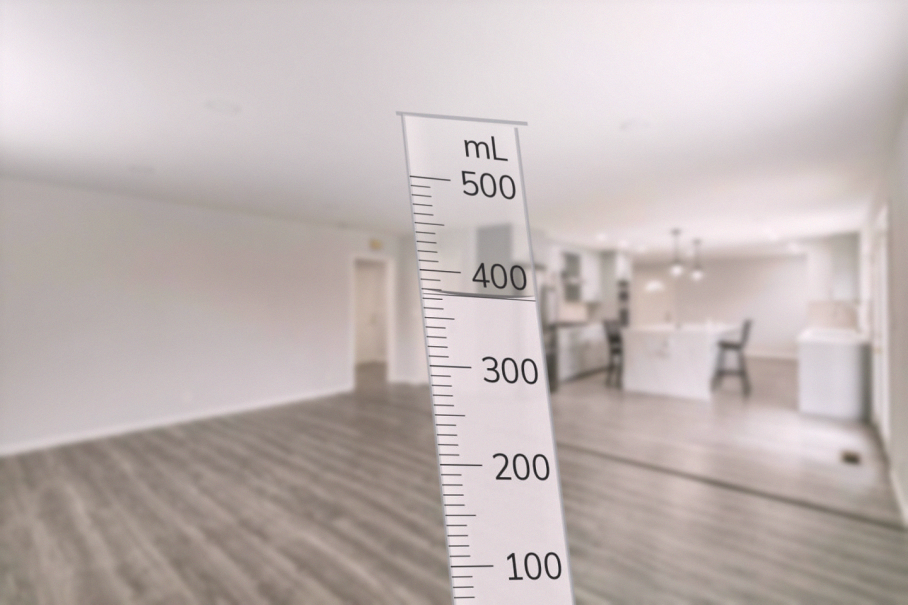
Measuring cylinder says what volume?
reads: 375 mL
